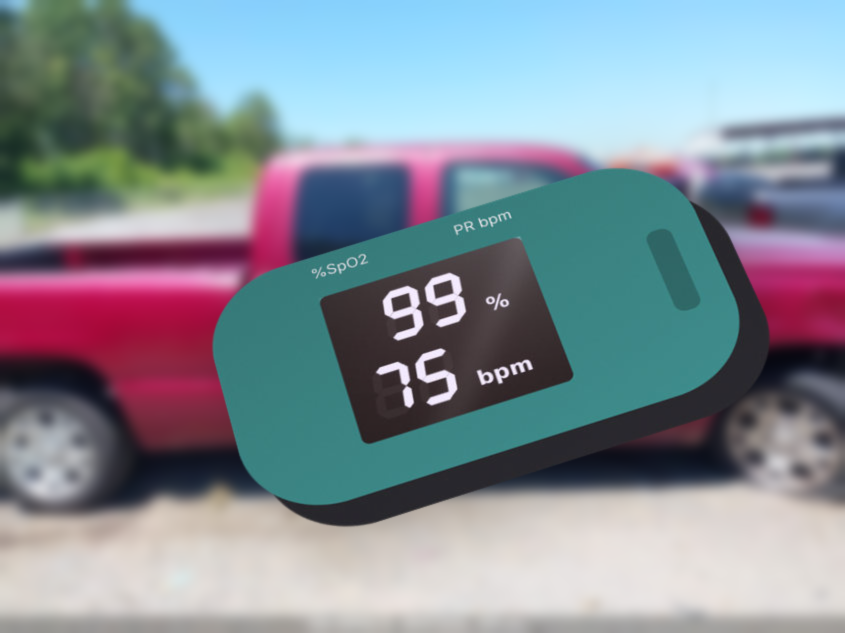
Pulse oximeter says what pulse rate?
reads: 75 bpm
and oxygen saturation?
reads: 99 %
